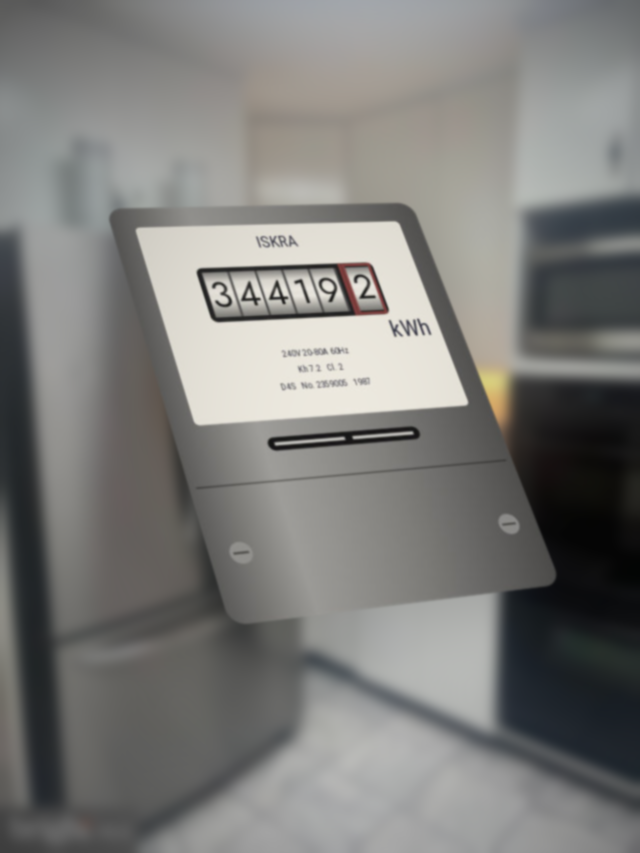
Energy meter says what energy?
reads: 34419.2 kWh
